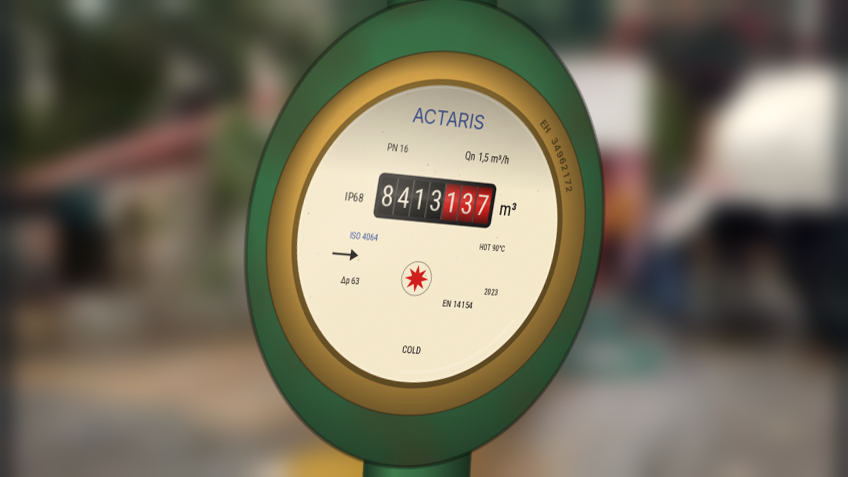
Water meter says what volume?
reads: 8413.137 m³
